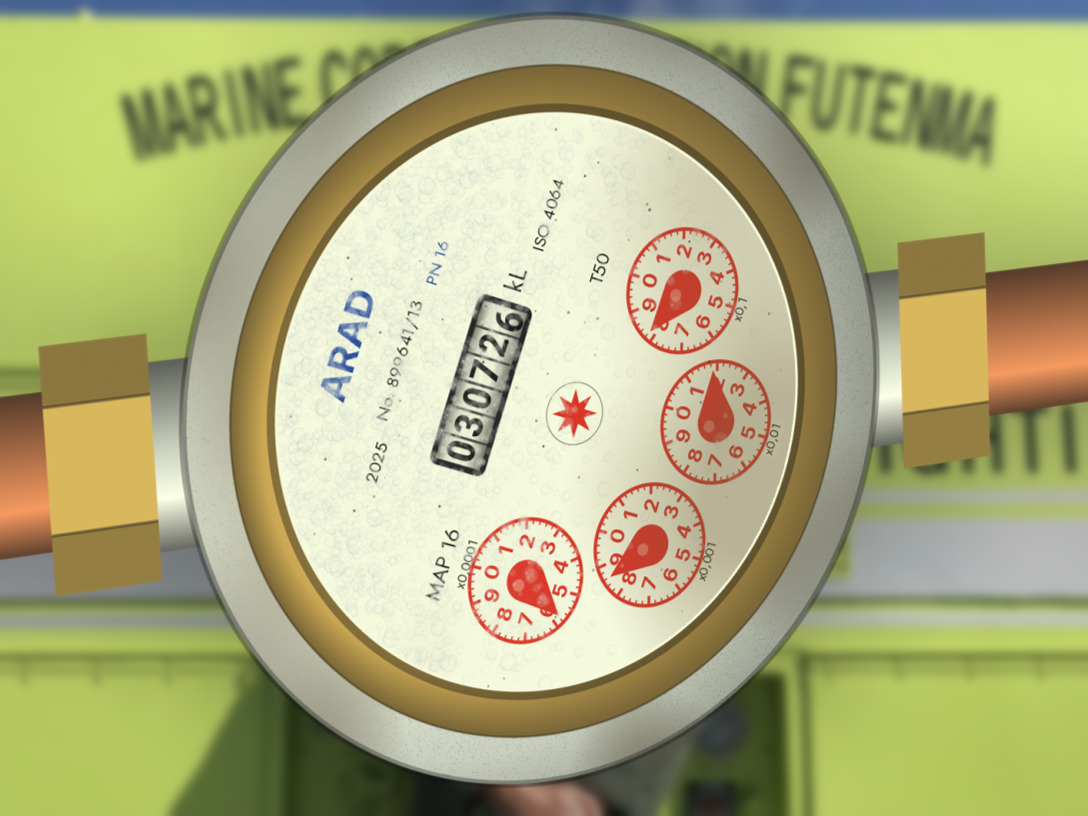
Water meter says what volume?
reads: 30725.8185 kL
